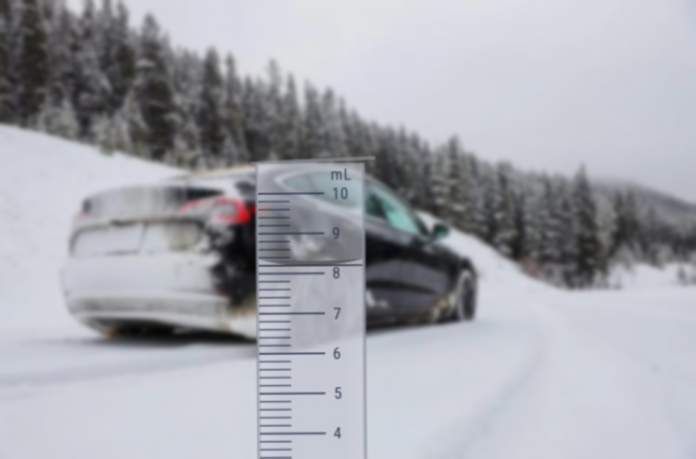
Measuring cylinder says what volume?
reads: 8.2 mL
